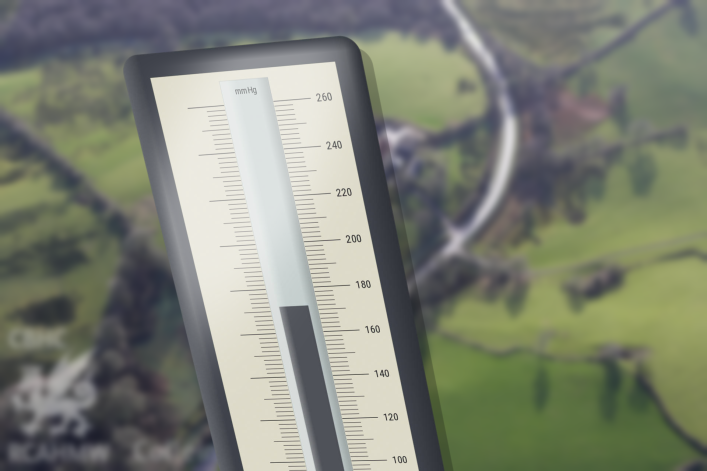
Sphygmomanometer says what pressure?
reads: 172 mmHg
